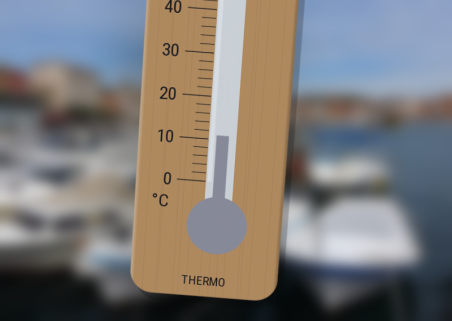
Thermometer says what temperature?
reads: 11 °C
